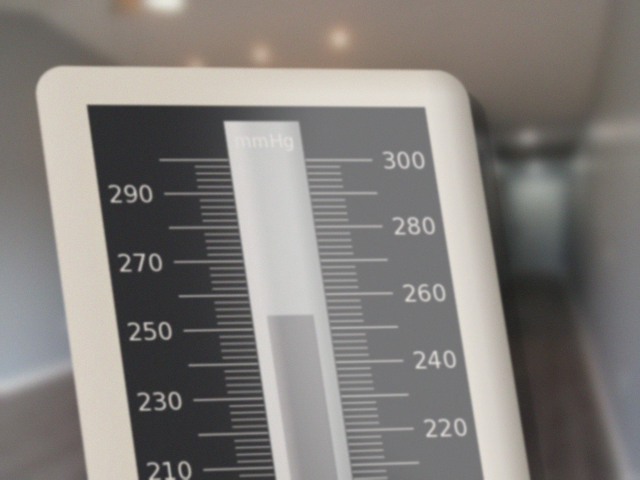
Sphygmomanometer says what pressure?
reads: 254 mmHg
